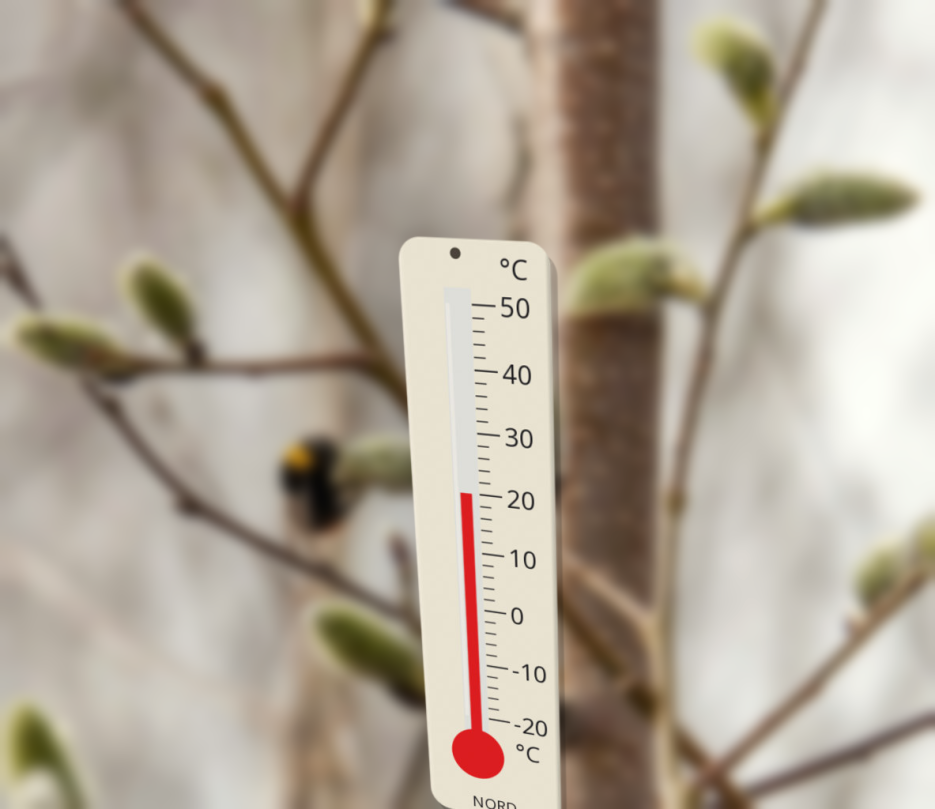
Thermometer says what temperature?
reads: 20 °C
